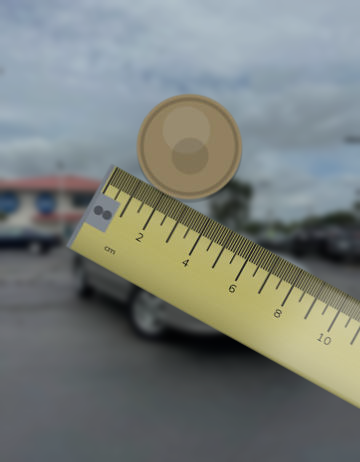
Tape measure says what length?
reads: 4 cm
